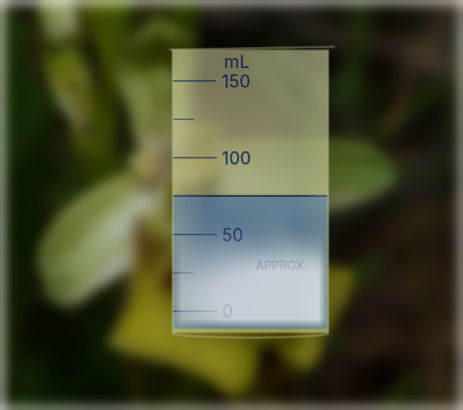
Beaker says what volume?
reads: 75 mL
